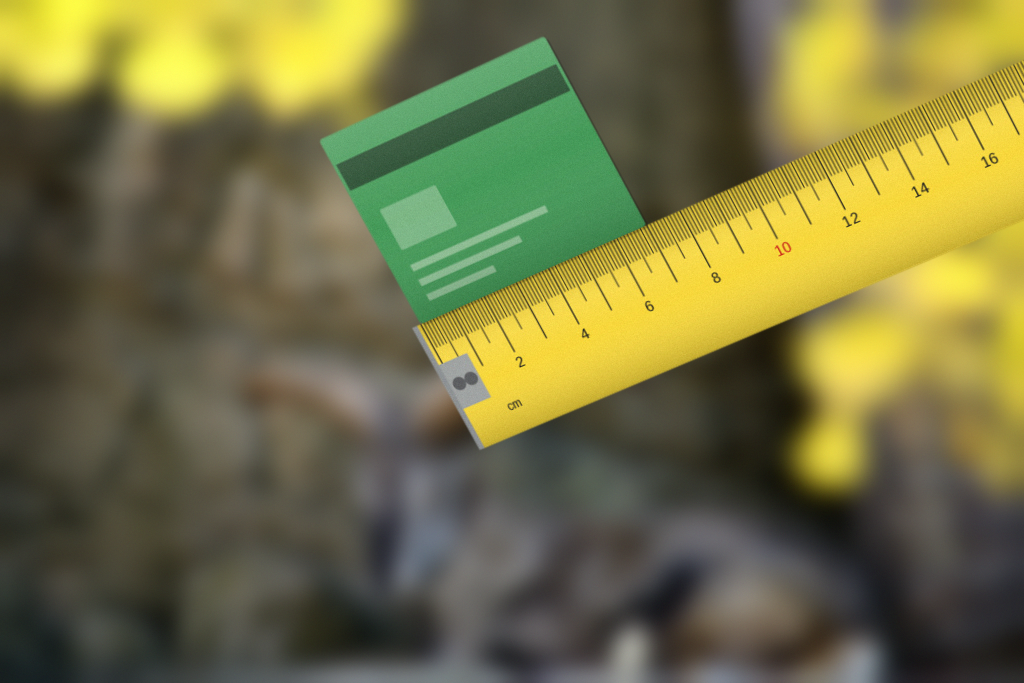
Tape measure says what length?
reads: 7 cm
